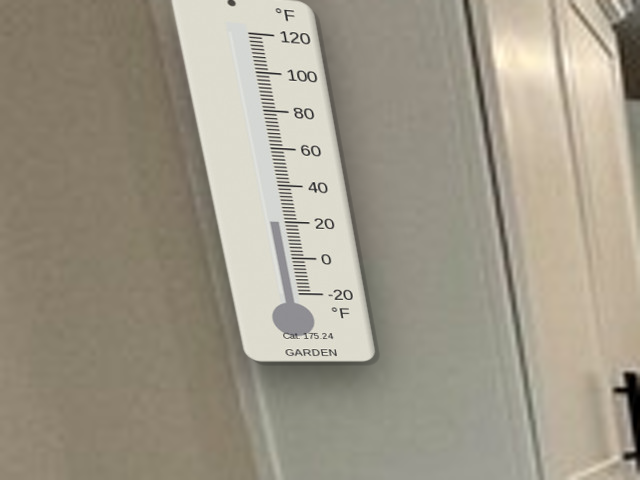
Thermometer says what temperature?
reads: 20 °F
